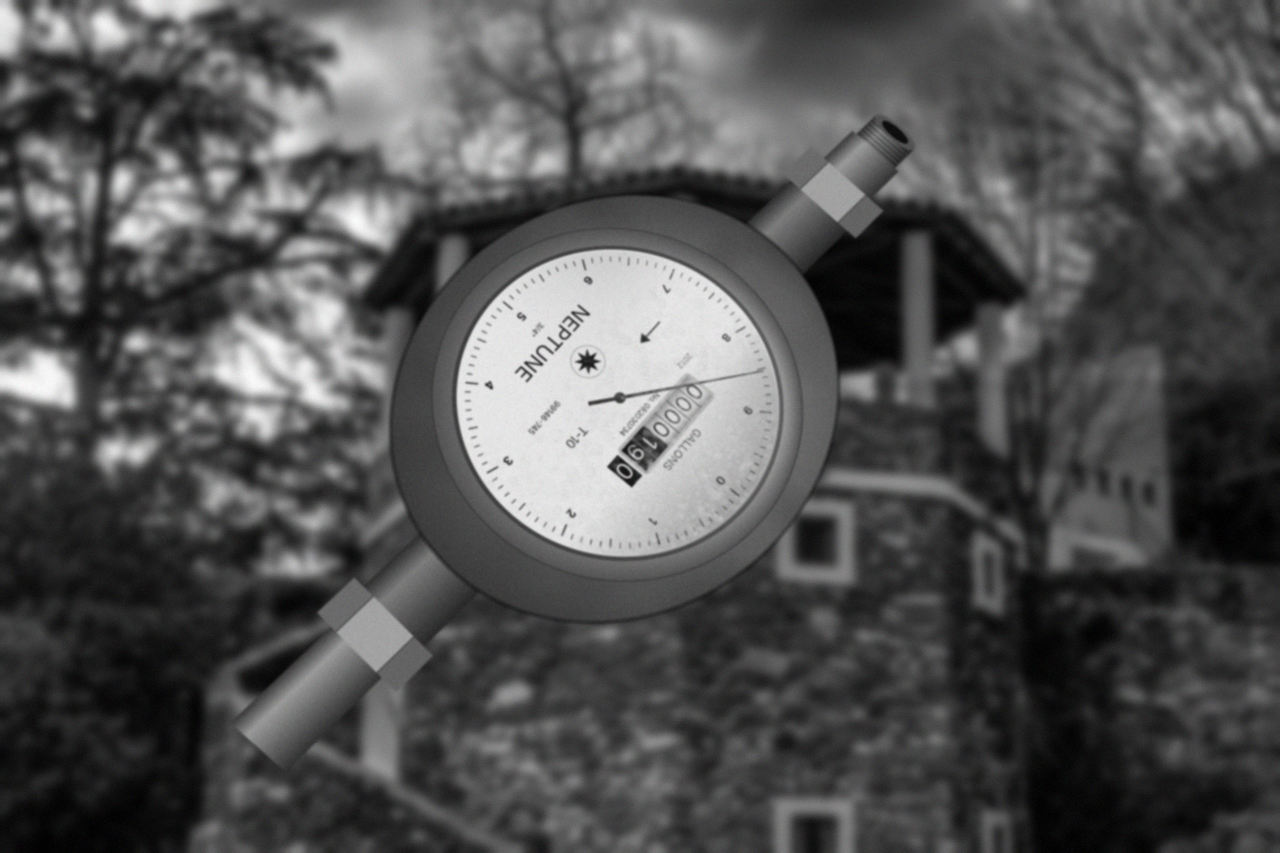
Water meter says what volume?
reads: 188.5 gal
